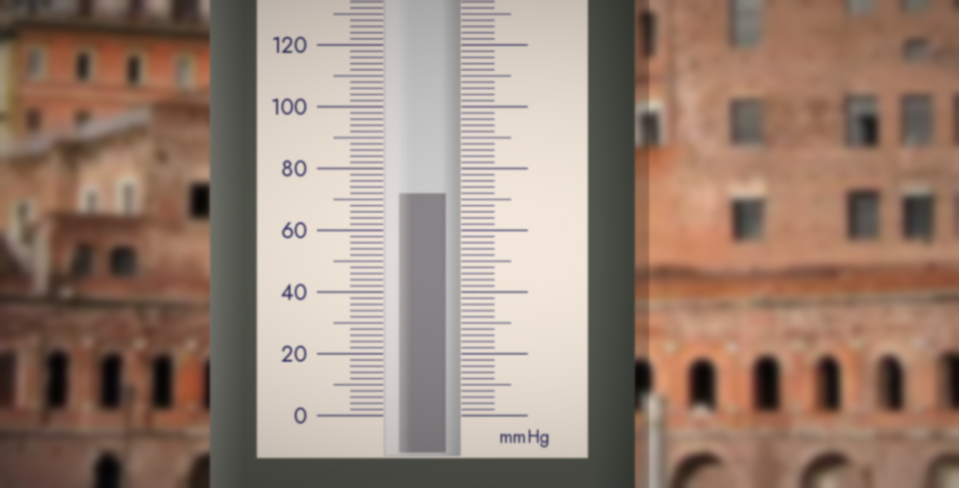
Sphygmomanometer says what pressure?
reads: 72 mmHg
